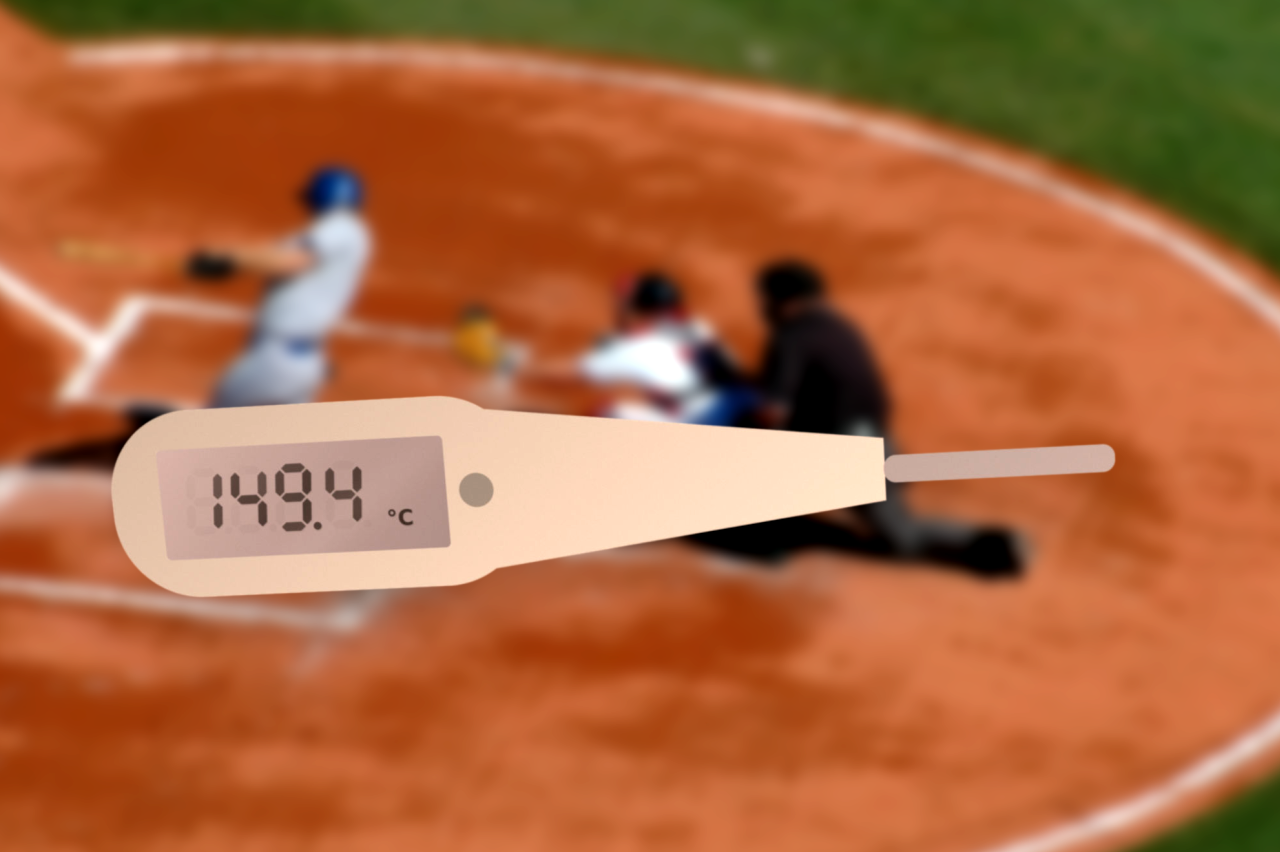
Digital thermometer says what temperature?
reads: 149.4 °C
